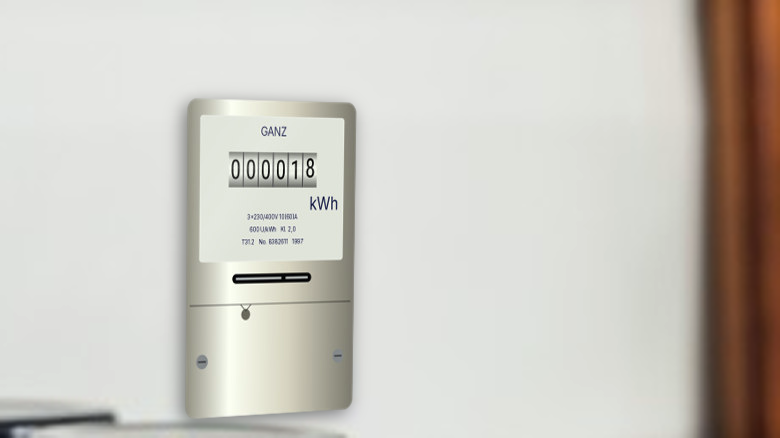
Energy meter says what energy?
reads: 18 kWh
